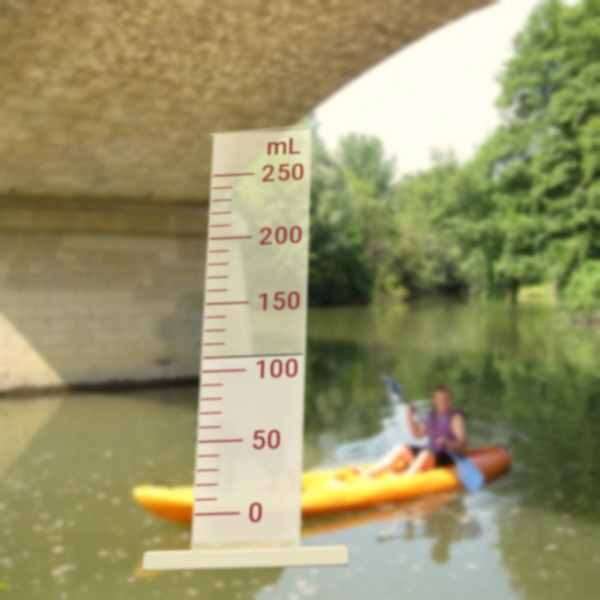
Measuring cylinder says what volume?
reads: 110 mL
